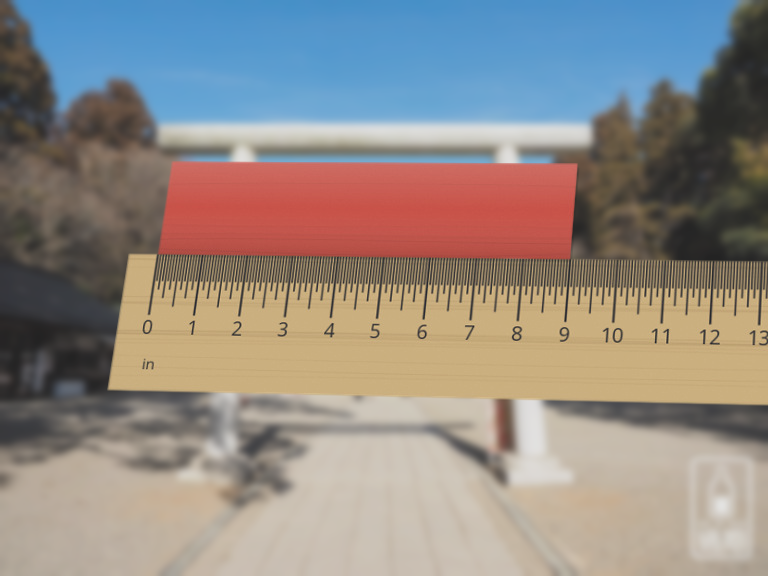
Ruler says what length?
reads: 9 in
